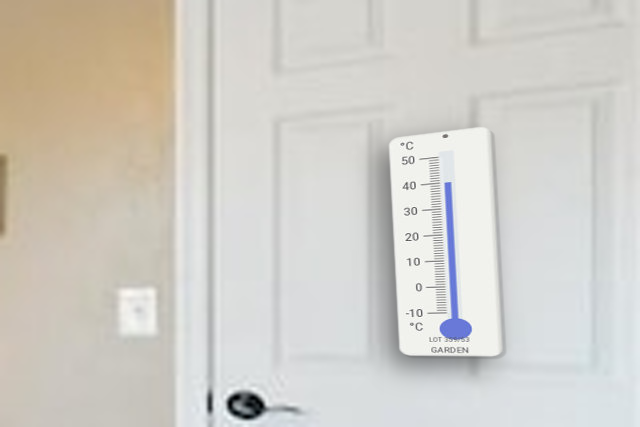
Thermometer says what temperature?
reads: 40 °C
